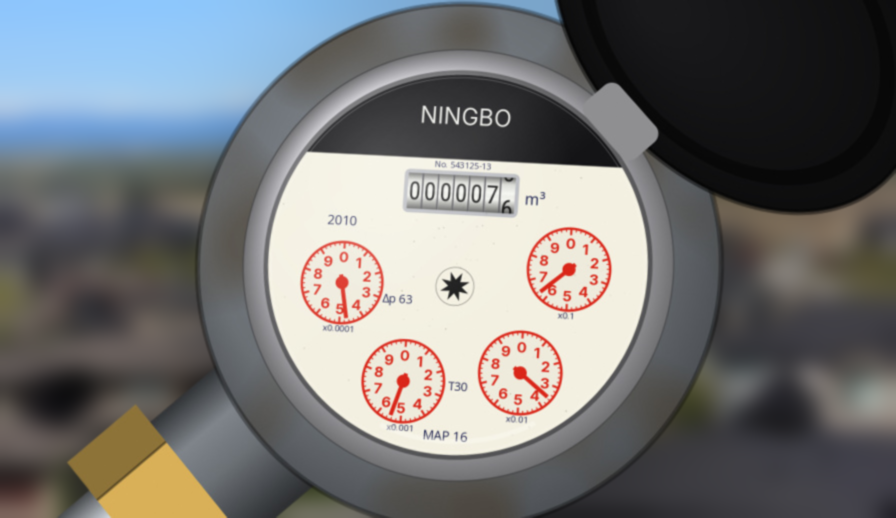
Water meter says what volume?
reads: 75.6354 m³
